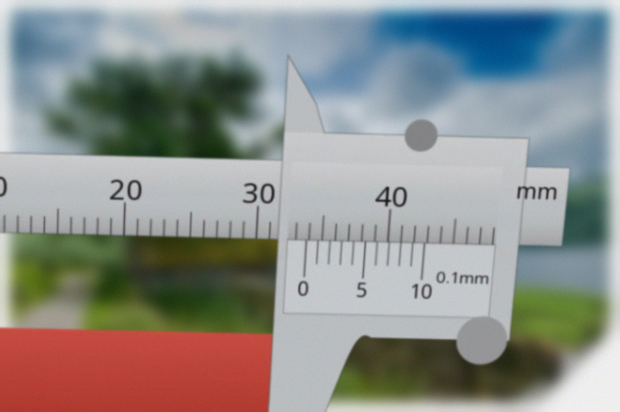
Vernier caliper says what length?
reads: 33.8 mm
